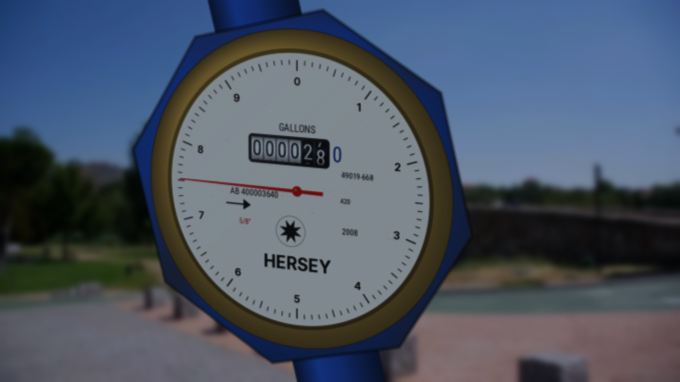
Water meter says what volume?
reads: 277.5 gal
